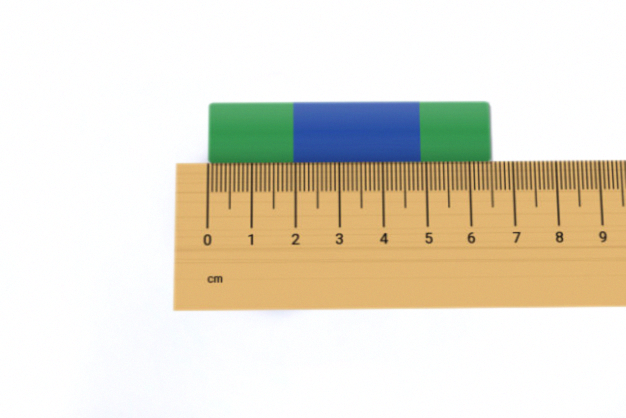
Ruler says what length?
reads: 6.5 cm
